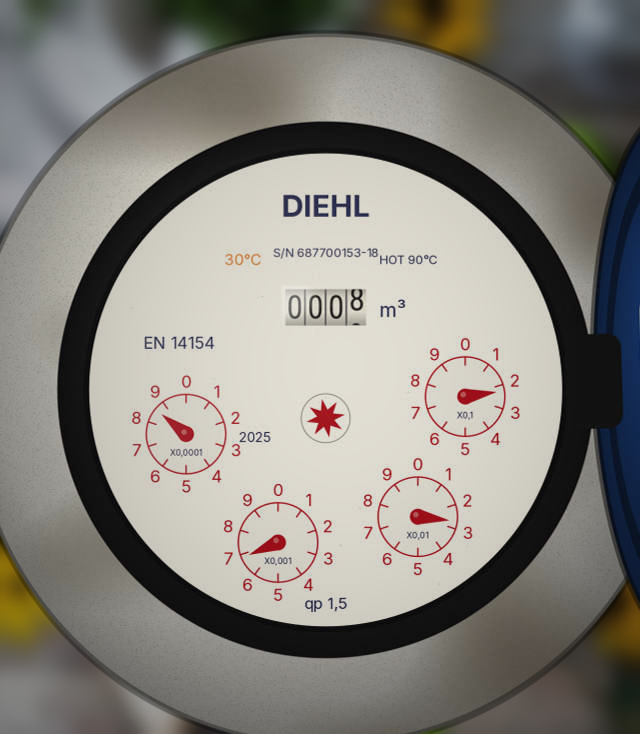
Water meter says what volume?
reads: 8.2268 m³
